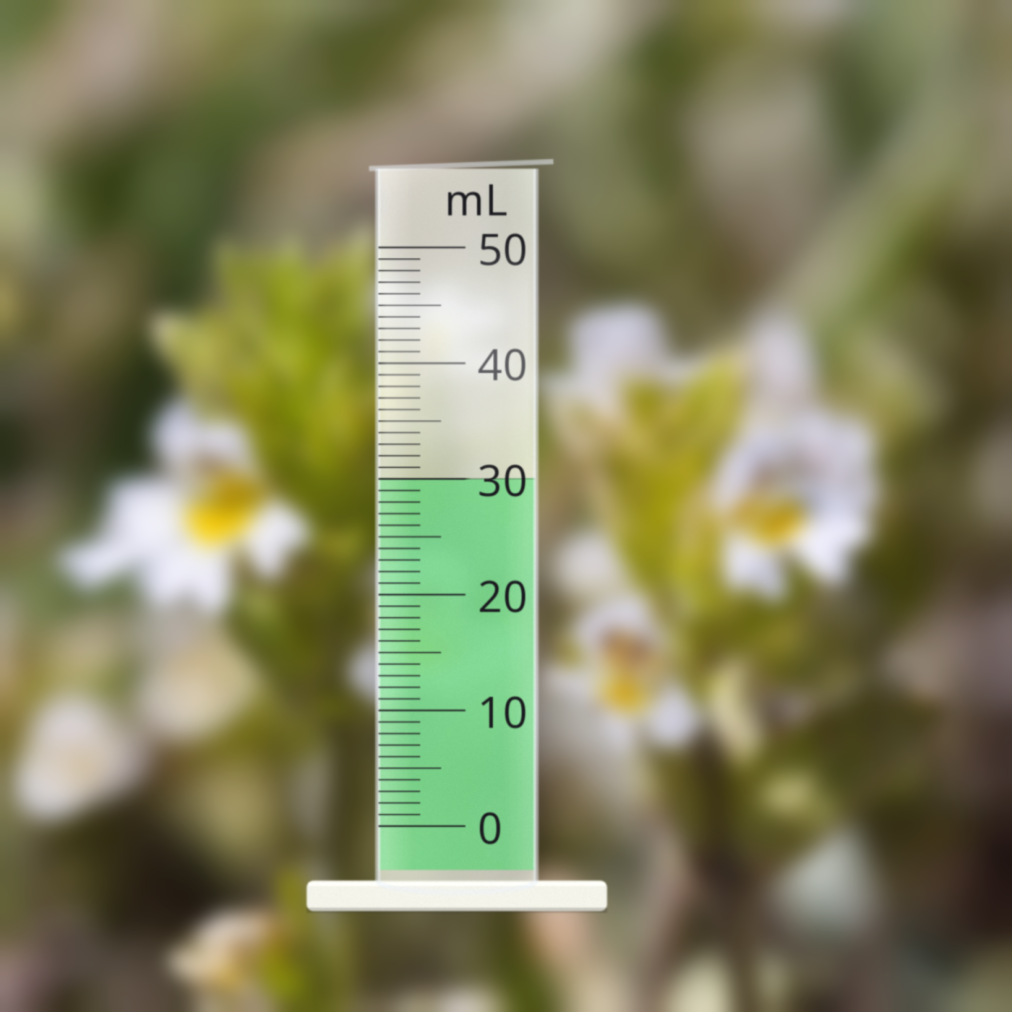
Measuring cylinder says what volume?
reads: 30 mL
